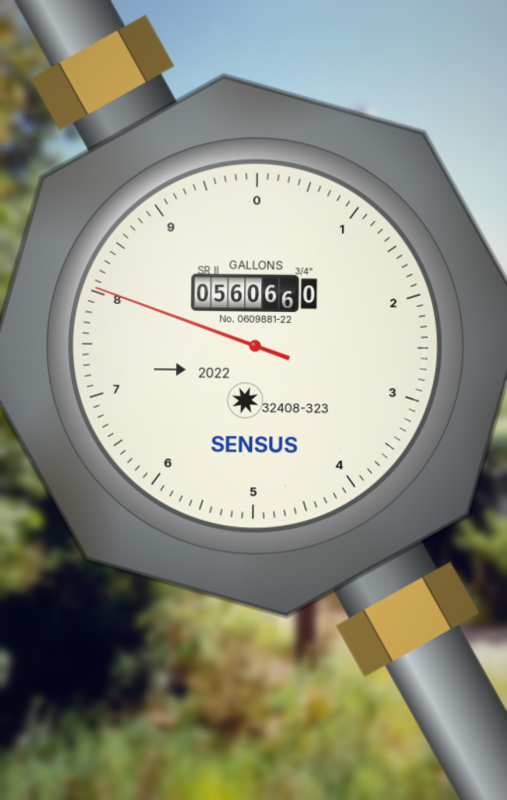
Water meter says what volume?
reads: 560658.0 gal
